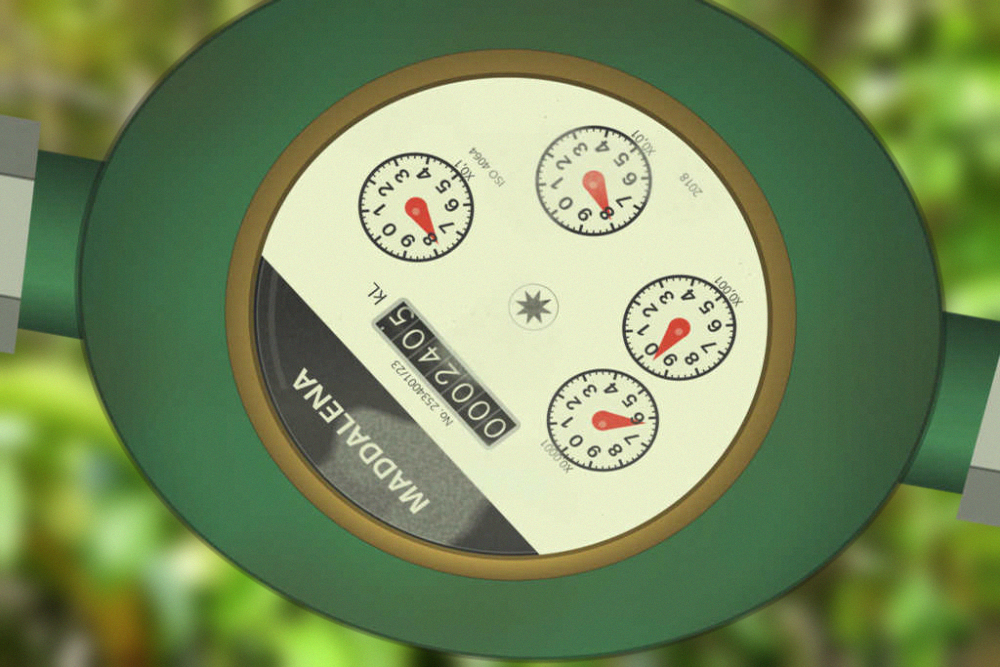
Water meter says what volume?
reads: 2404.7796 kL
